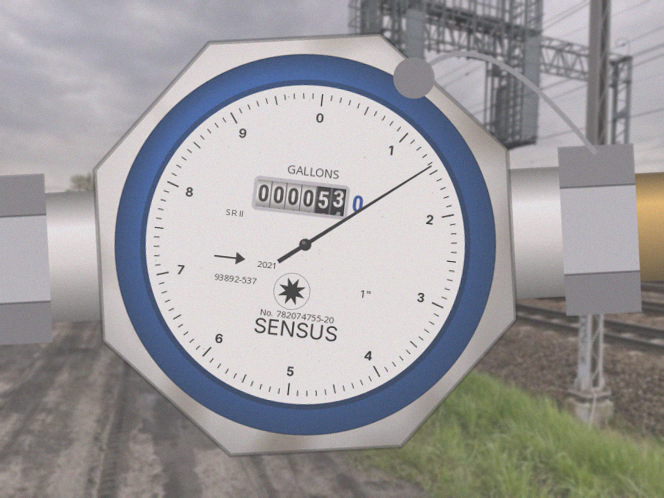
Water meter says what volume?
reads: 531.4 gal
